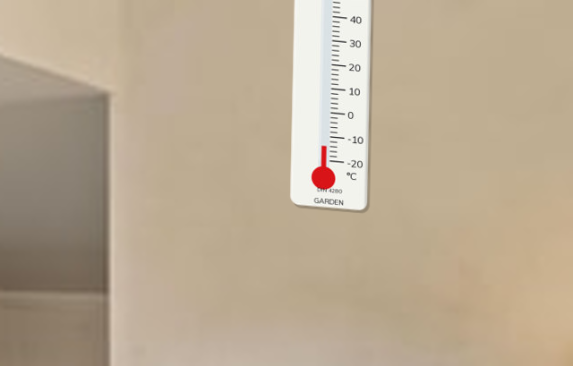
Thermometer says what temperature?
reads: -14 °C
